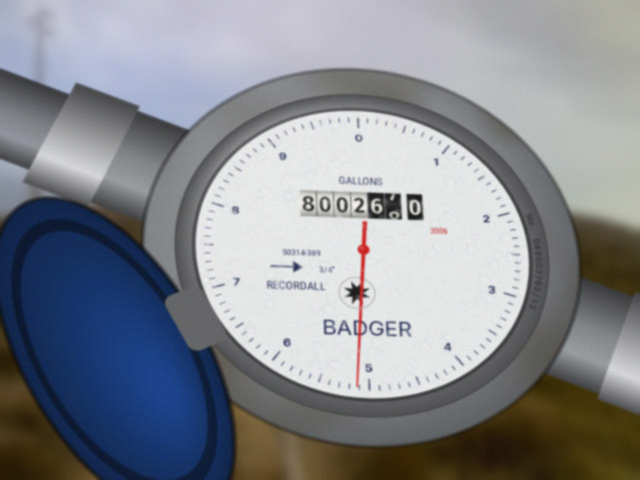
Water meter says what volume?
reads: 8002675.1 gal
